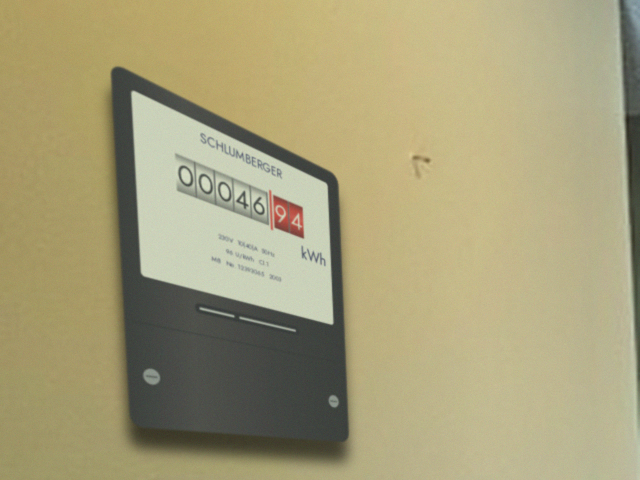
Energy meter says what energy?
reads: 46.94 kWh
